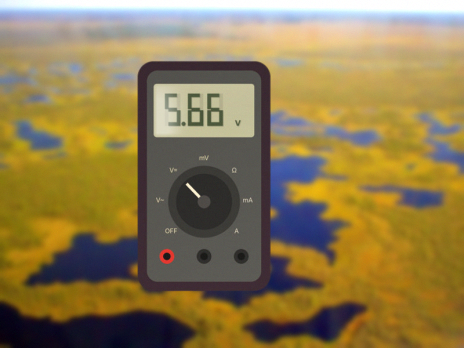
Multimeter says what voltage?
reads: 5.66 V
